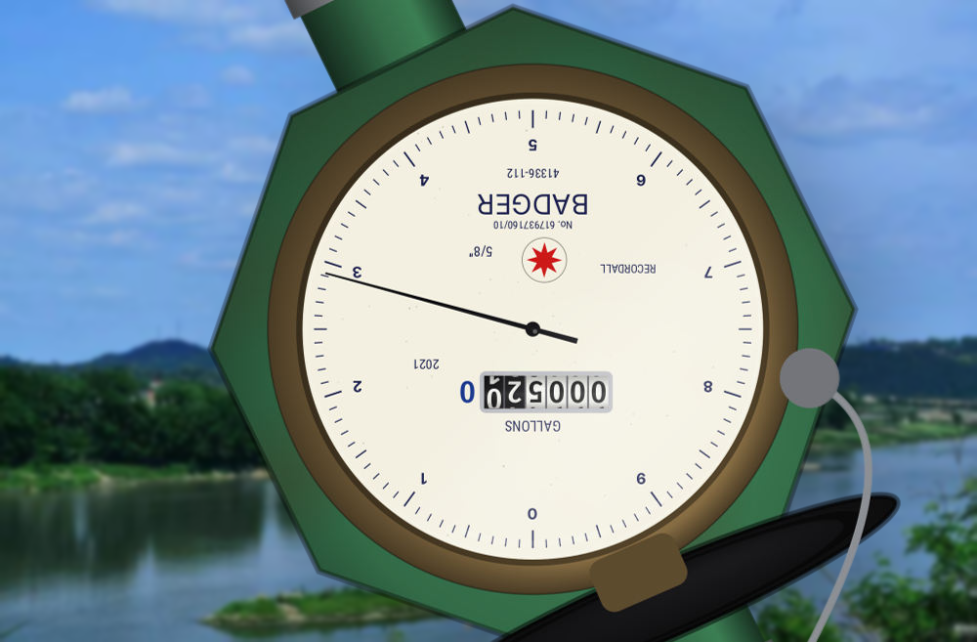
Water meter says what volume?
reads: 5202.9 gal
